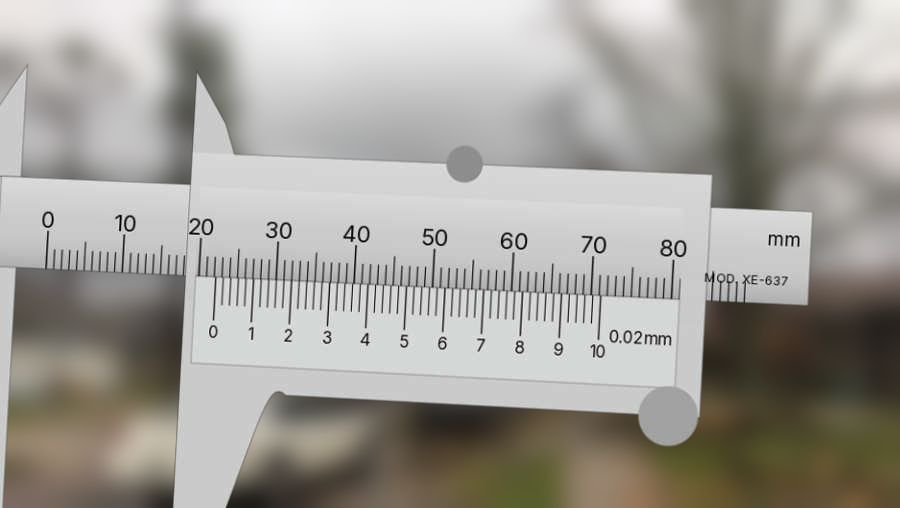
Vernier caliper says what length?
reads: 22.2 mm
